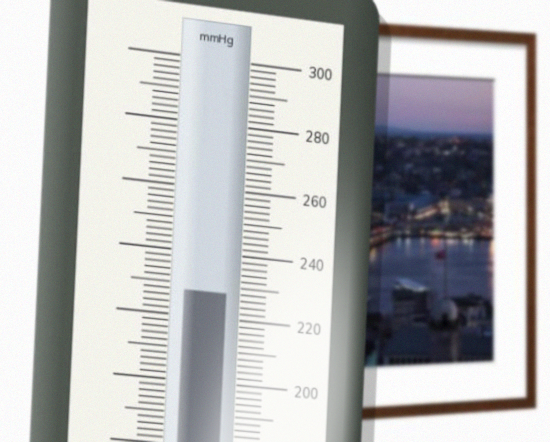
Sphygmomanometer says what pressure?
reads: 228 mmHg
